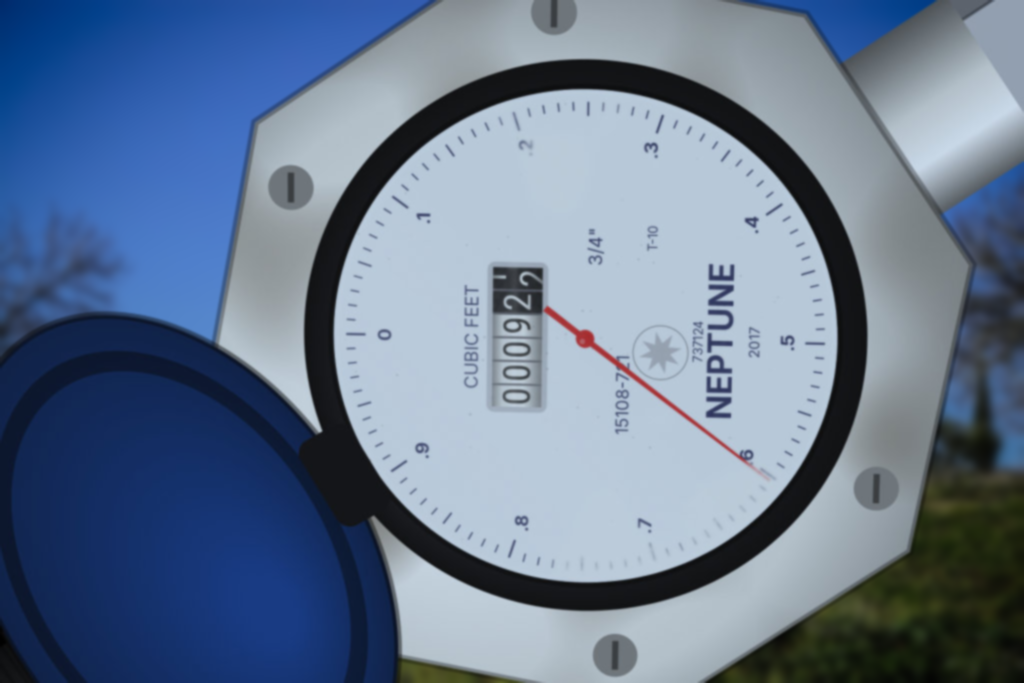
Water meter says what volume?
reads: 921.60 ft³
